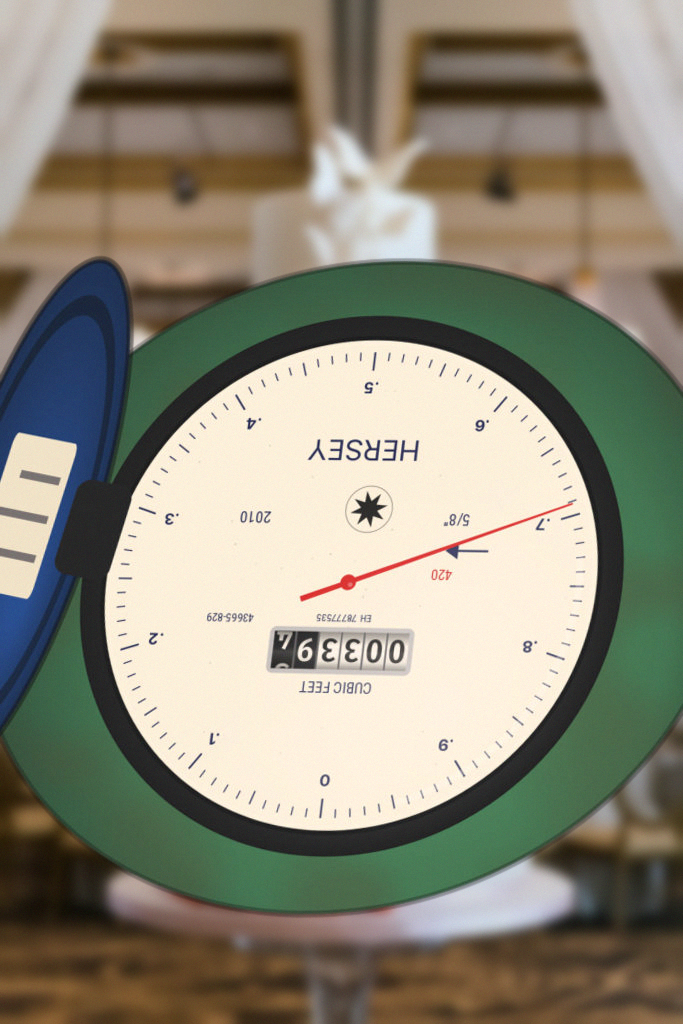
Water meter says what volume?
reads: 3393.69 ft³
